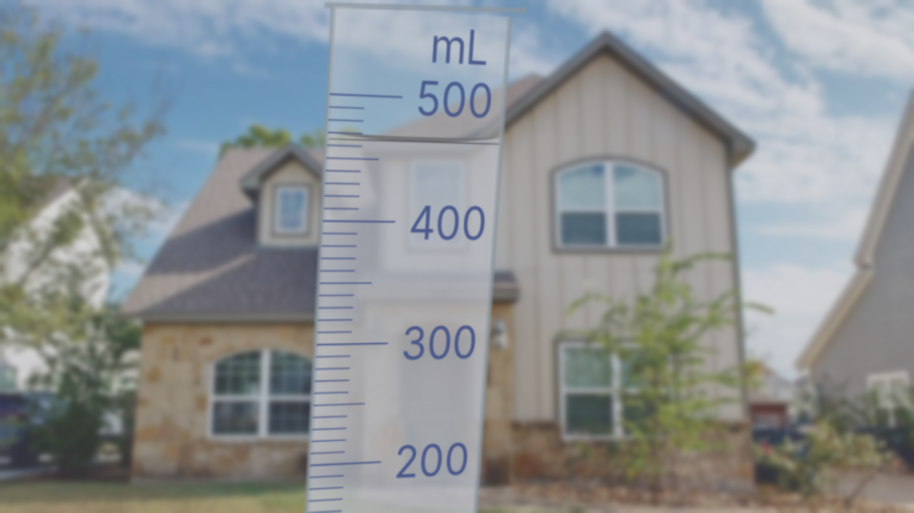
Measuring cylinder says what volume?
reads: 465 mL
